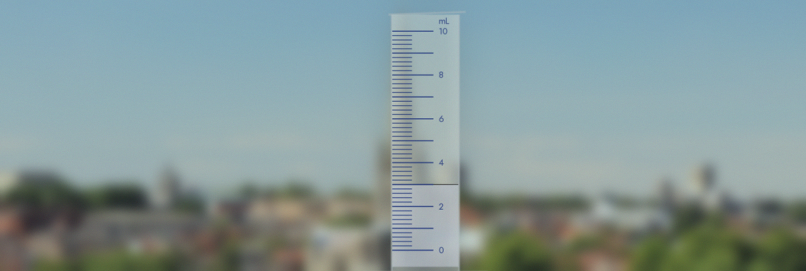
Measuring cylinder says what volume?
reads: 3 mL
